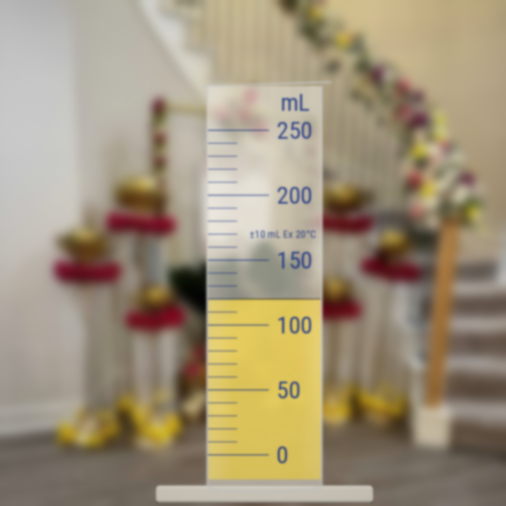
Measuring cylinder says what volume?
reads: 120 mL
